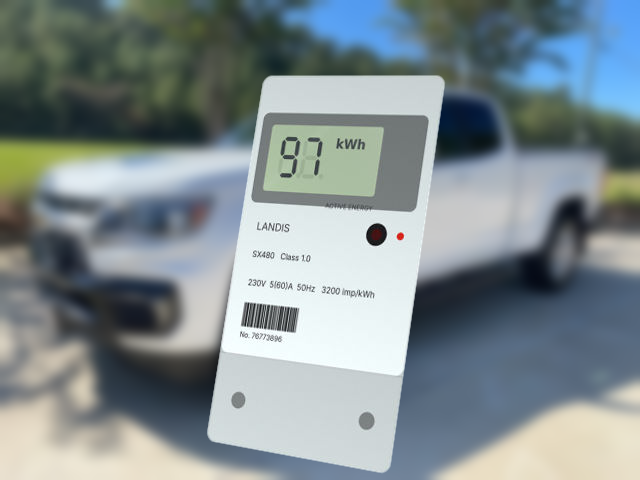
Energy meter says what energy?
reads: 97 kWh
